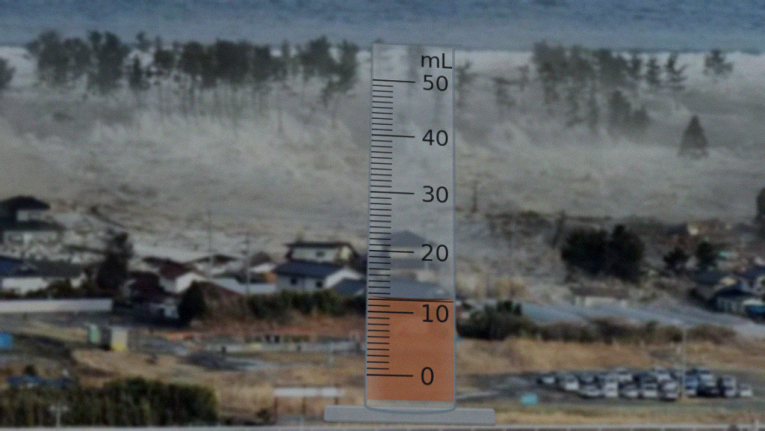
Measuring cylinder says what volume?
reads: 12 mL
